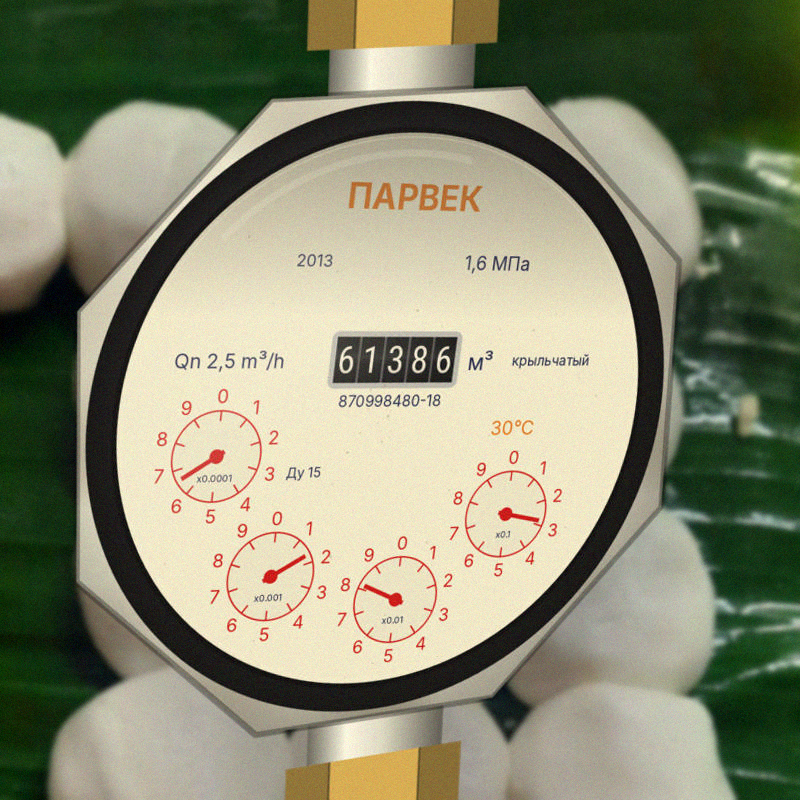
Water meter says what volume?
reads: 61386.2816 m³
